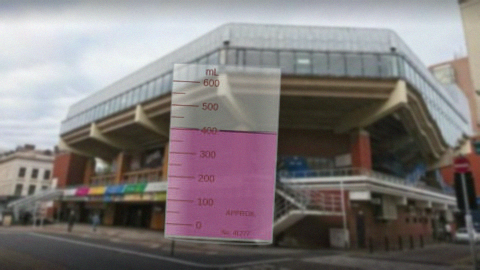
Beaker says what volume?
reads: 400 mL
